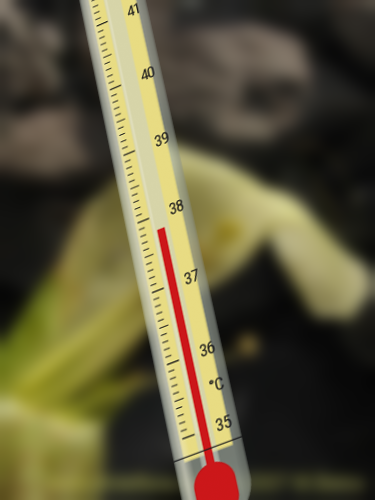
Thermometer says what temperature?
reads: 37.8 °C
